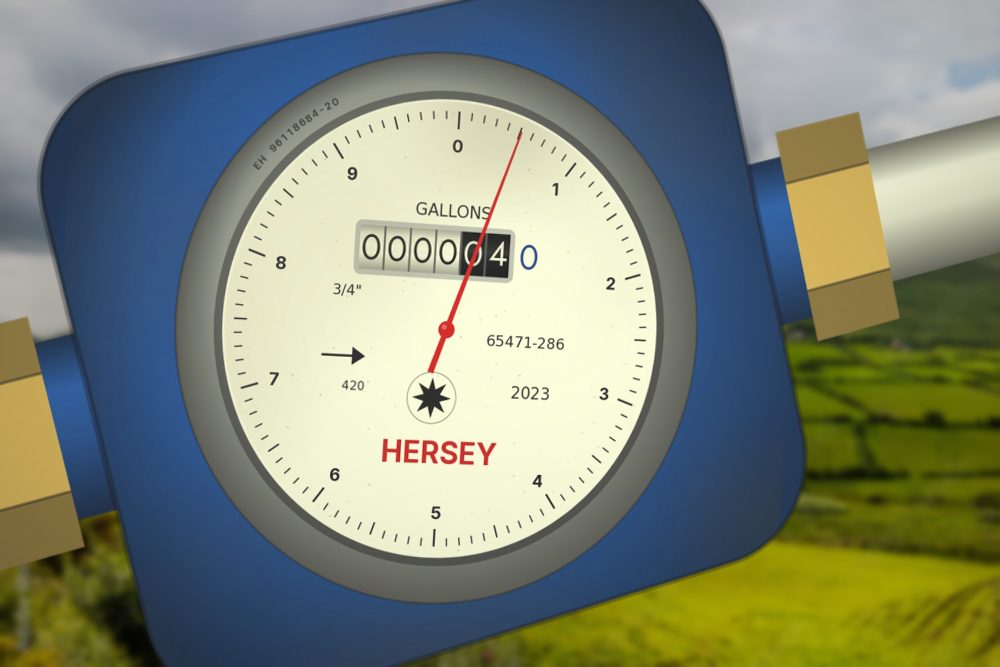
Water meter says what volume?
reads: 40.5 gal
